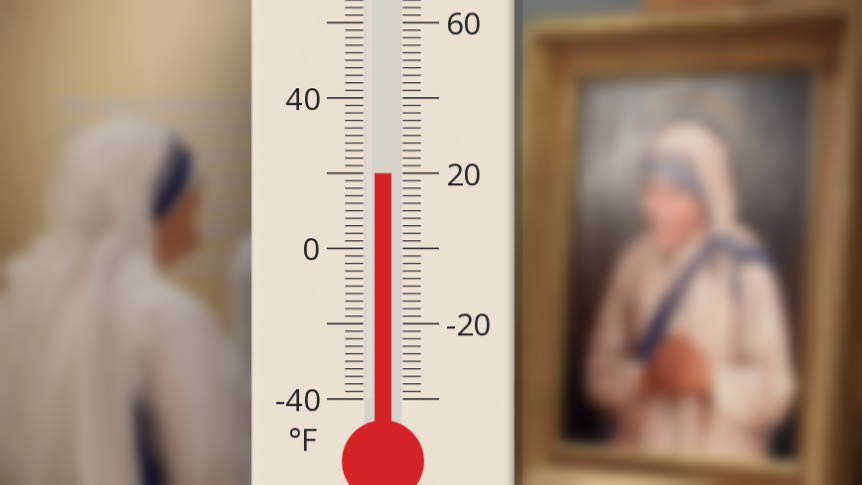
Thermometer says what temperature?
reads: 20 °F
